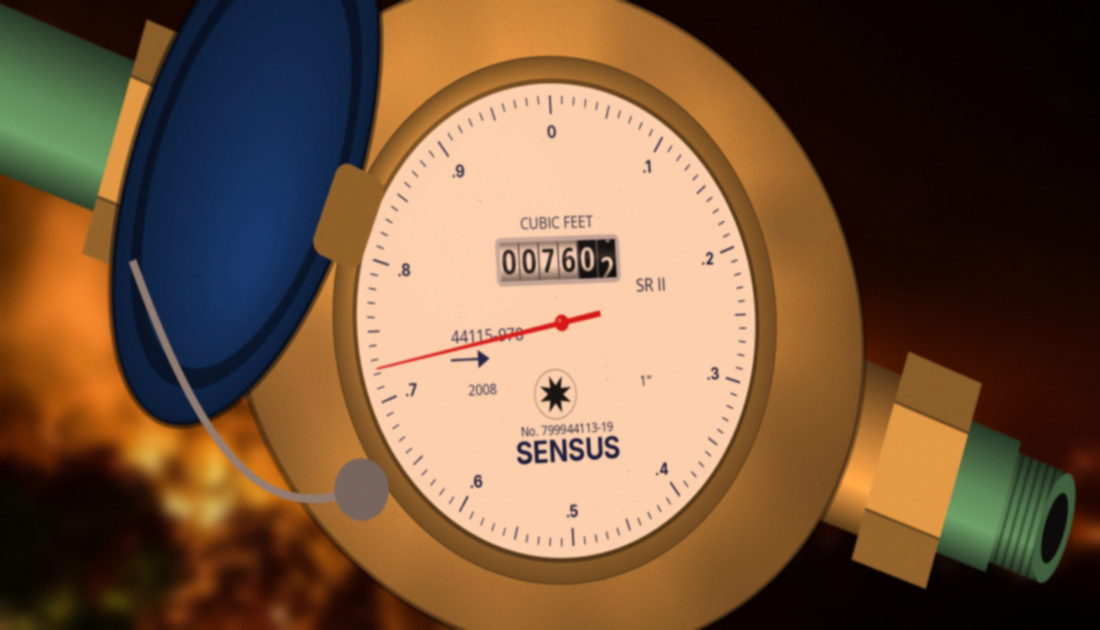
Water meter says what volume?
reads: 7601.72 ft³
